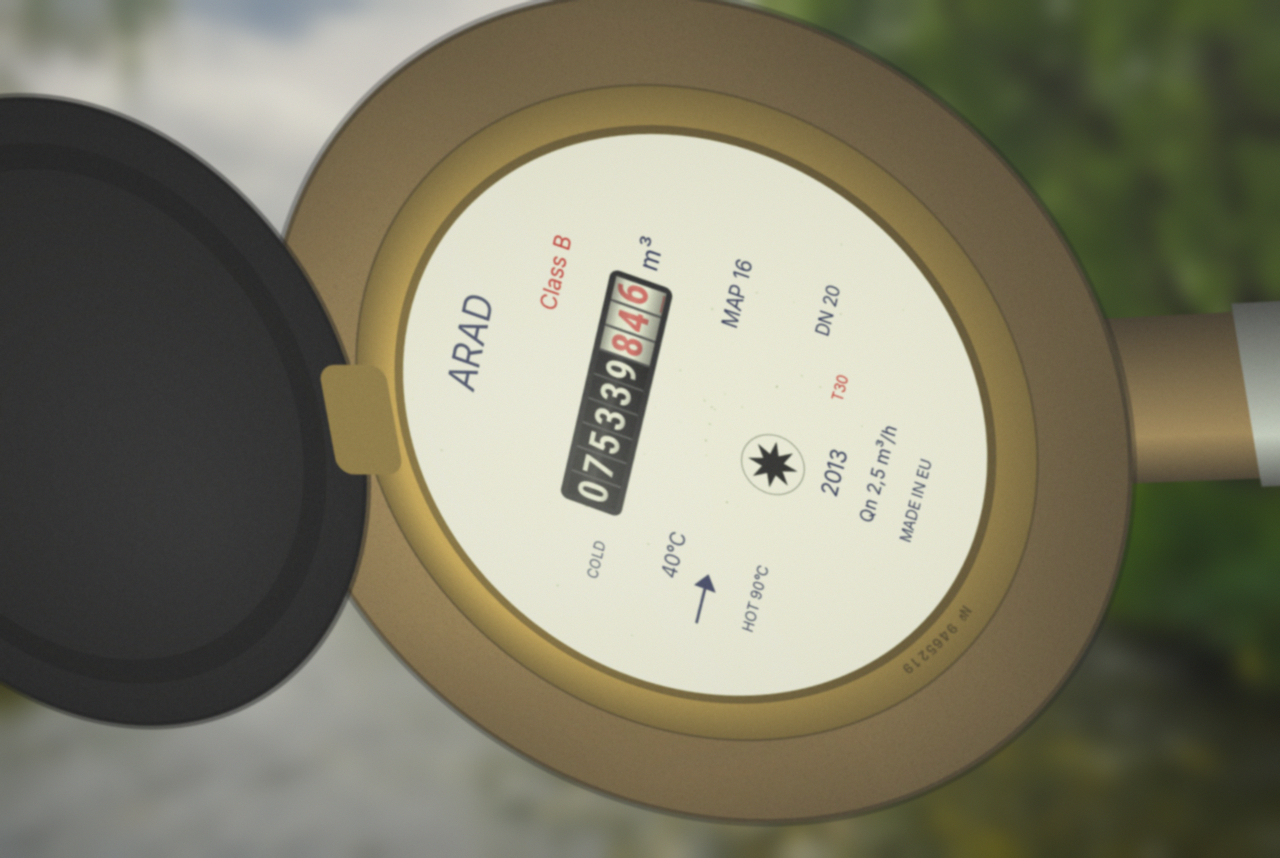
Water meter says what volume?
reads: 75339.846 m³
